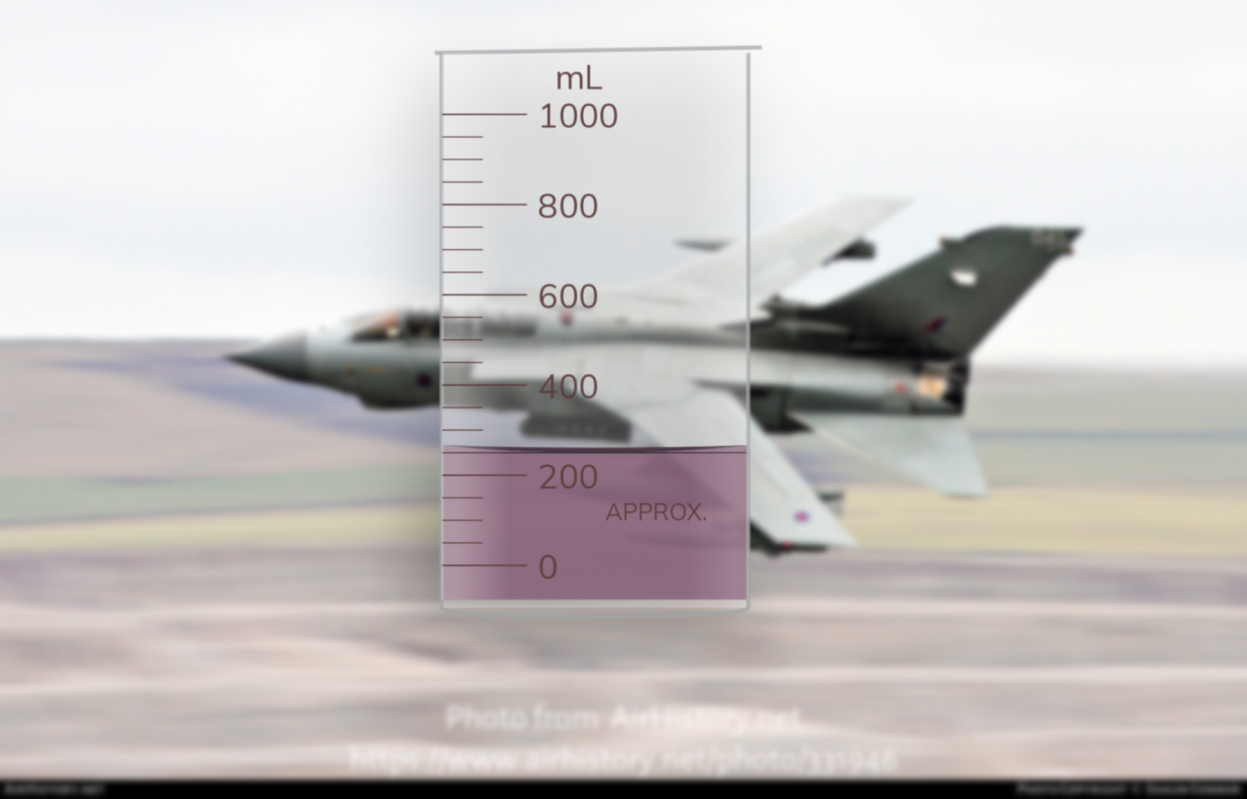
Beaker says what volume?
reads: 250 mL
